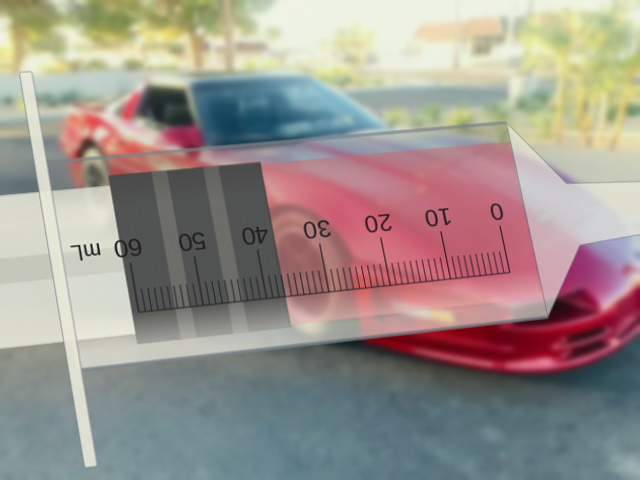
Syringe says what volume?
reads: 37 mL
